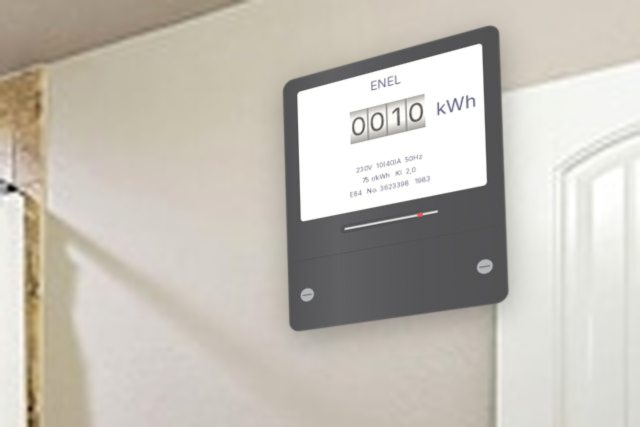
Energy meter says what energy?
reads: 10 kWh
